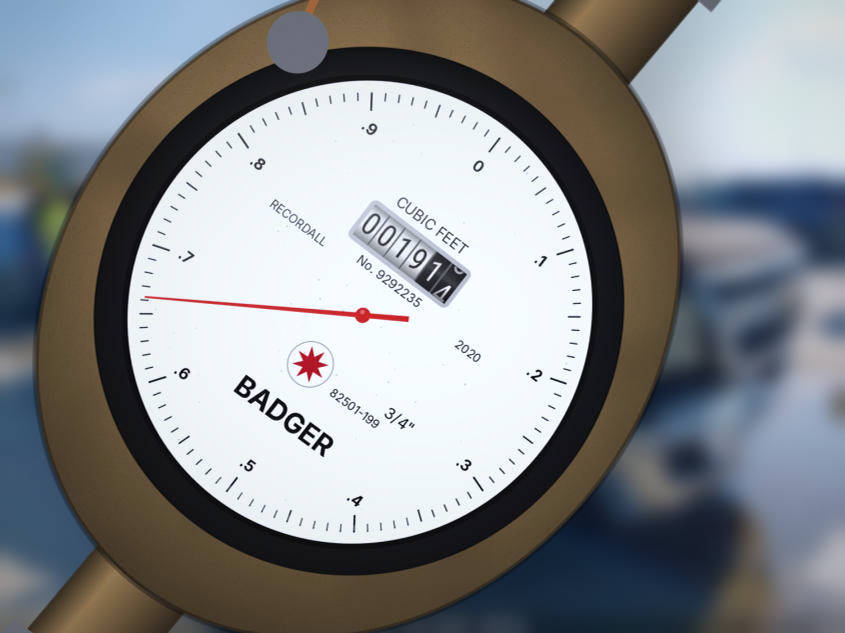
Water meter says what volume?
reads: 1913.66 ft³
